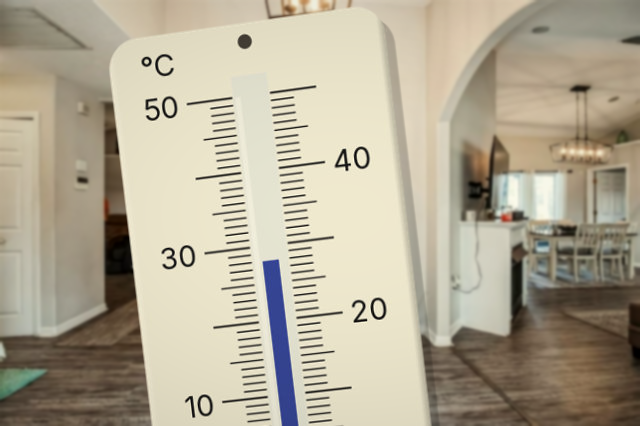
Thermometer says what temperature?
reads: 28 °C
